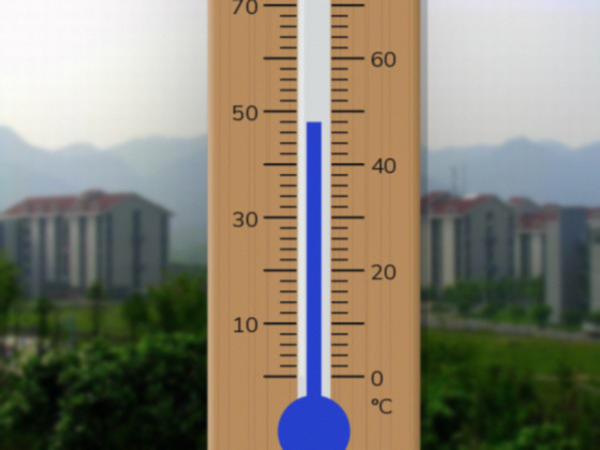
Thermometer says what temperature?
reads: 48 °C
